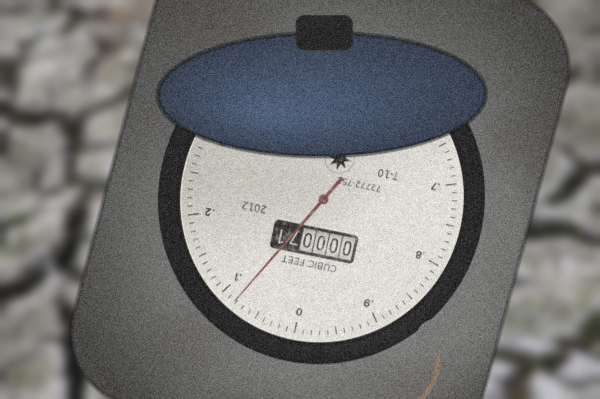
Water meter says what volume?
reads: 71.08 ft³
